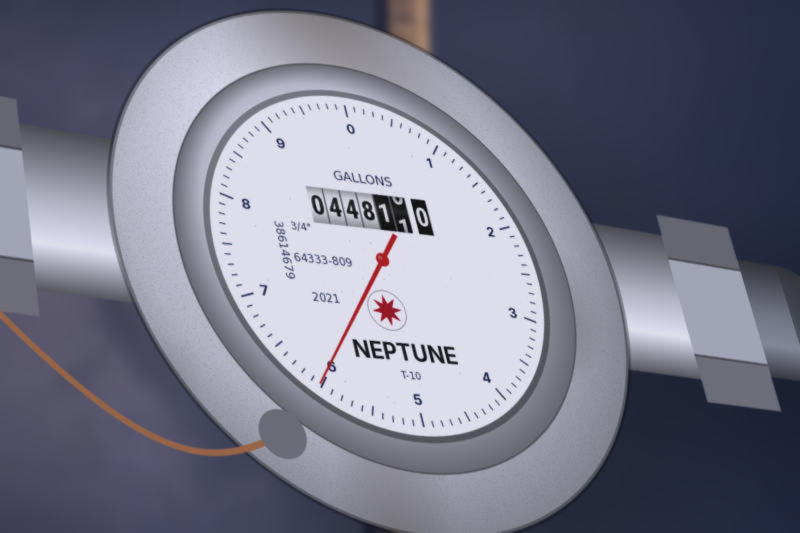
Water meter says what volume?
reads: 448106.0 gal
